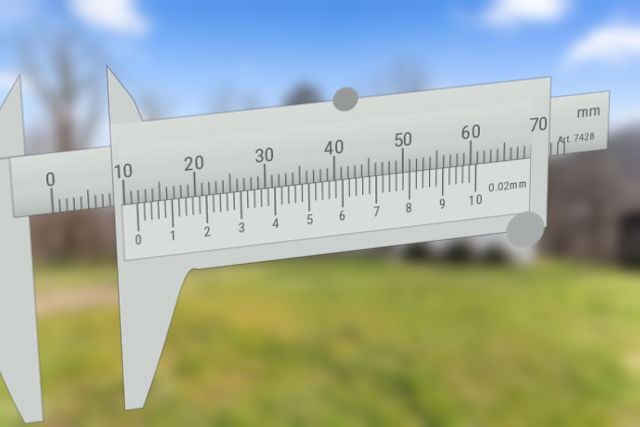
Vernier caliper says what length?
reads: 11.8 mm
